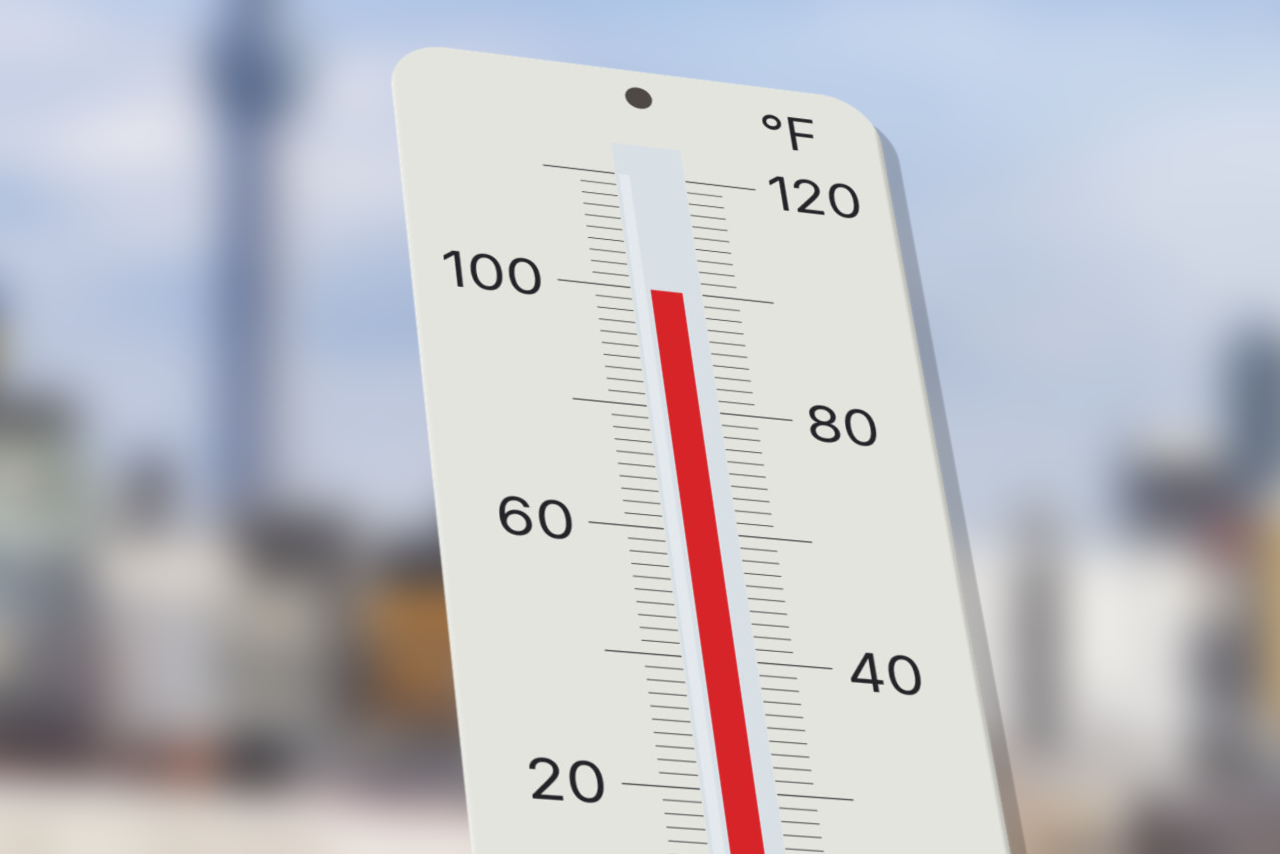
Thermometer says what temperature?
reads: 100 °F
